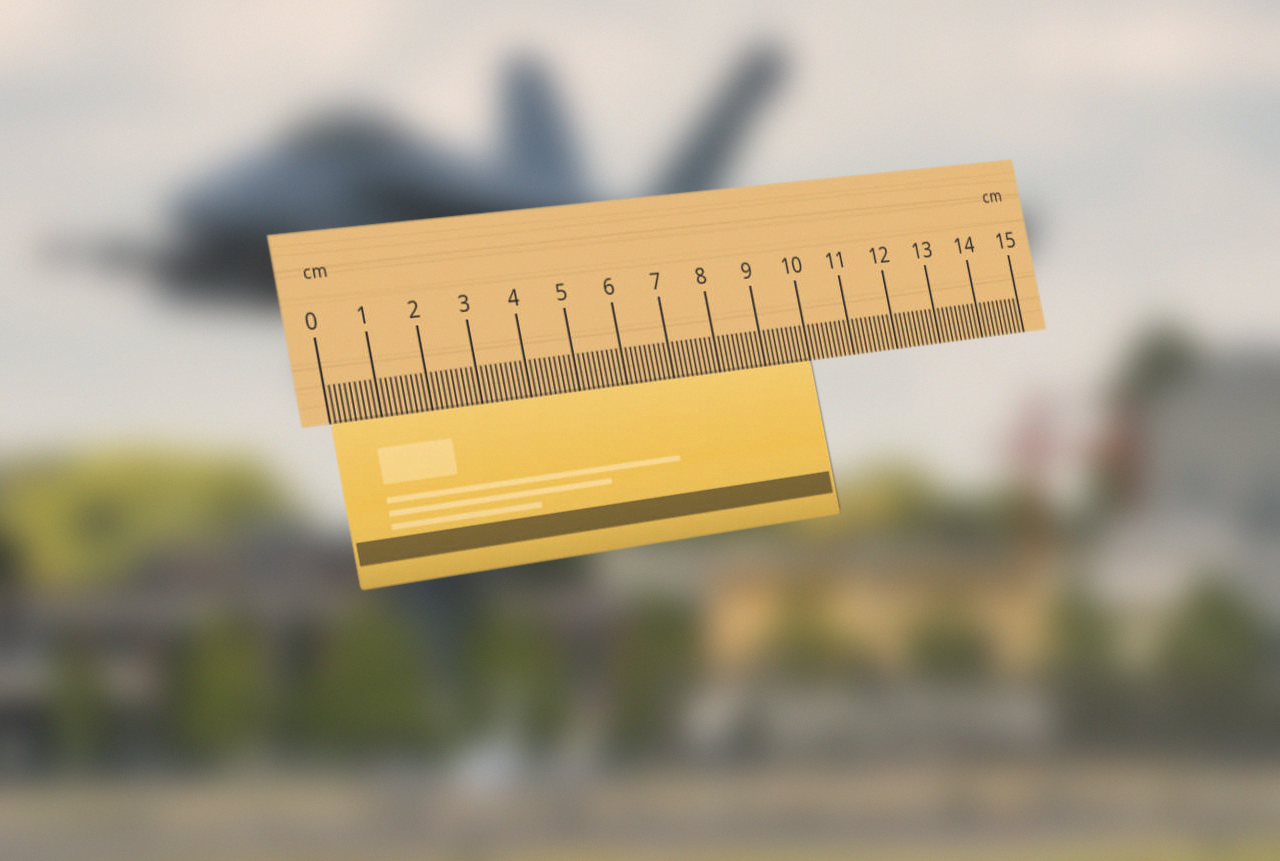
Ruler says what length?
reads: 10 cm
